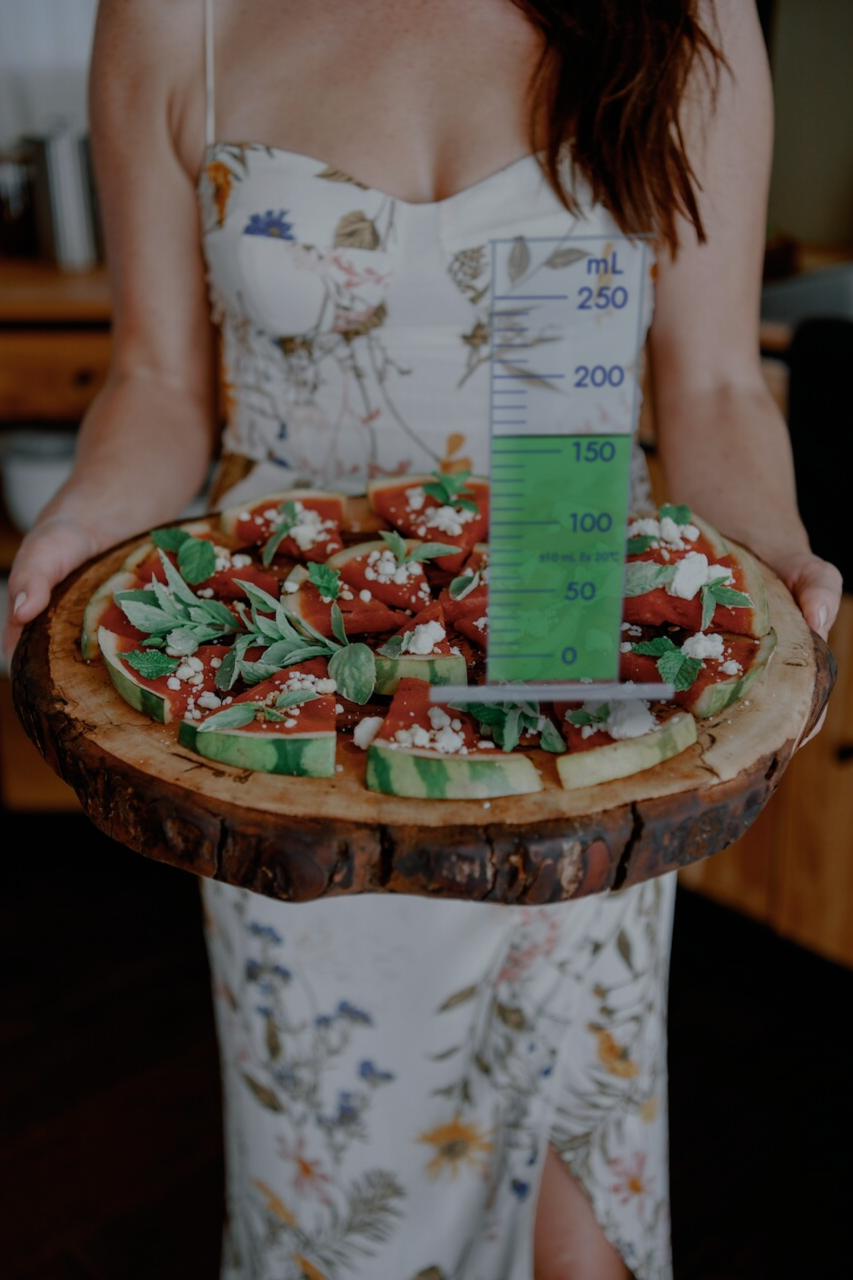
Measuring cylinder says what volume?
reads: 160 mL
